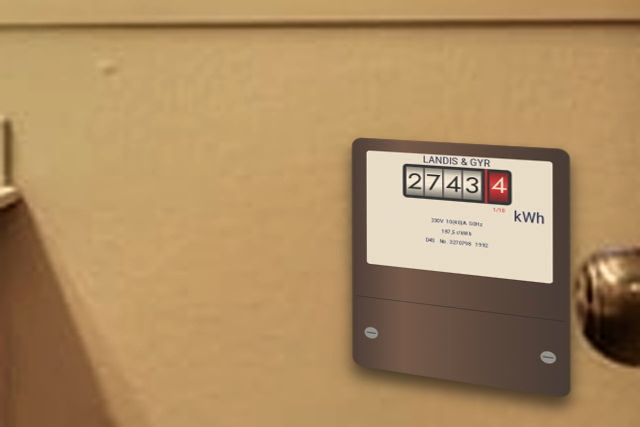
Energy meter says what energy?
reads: 2743.4 kWh
